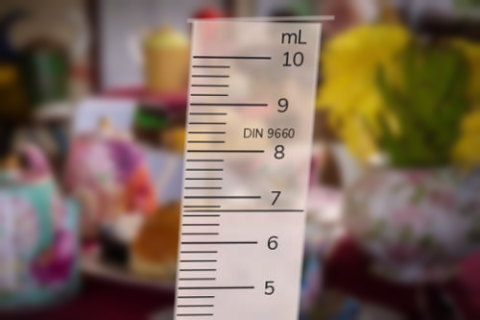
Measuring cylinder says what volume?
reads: 6.7 mL
